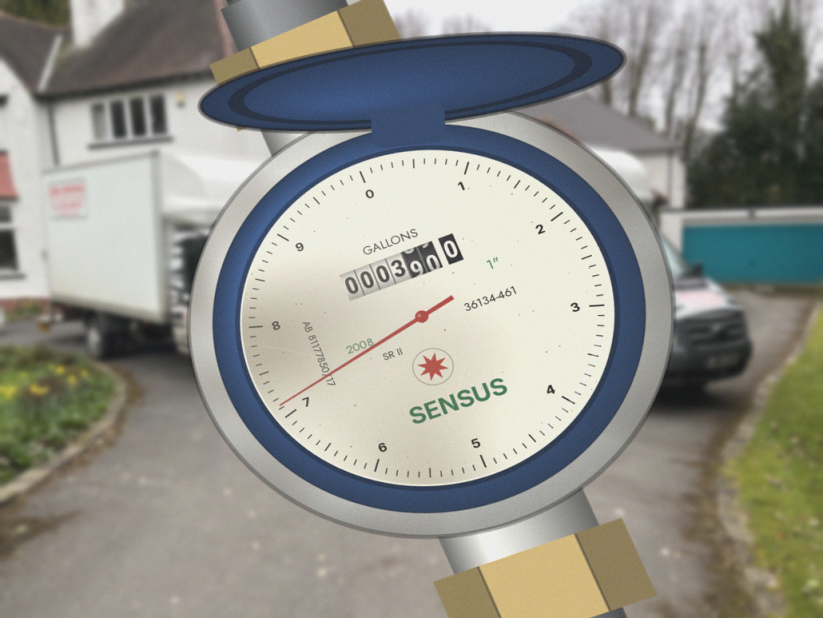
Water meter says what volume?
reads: 3897.1 gal
